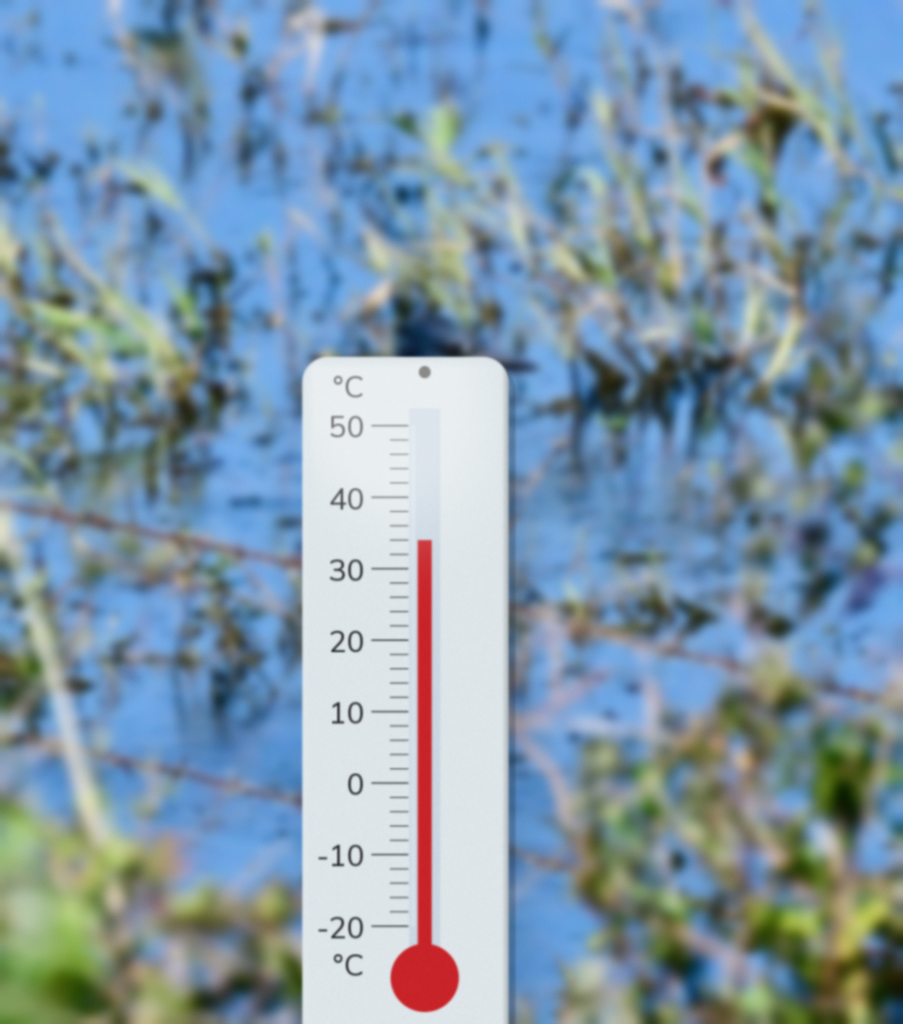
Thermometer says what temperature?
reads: 34 °C
